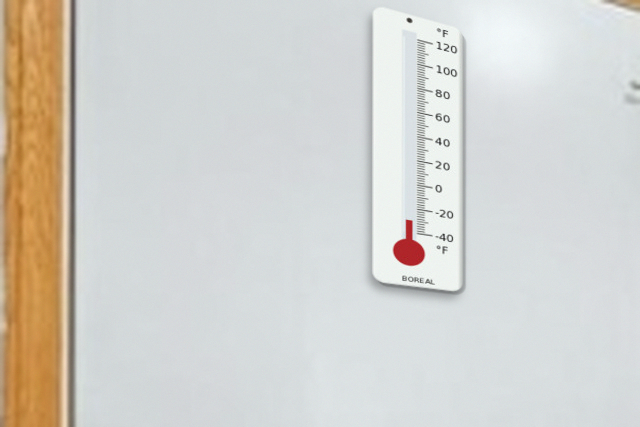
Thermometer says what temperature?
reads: -30 °F
